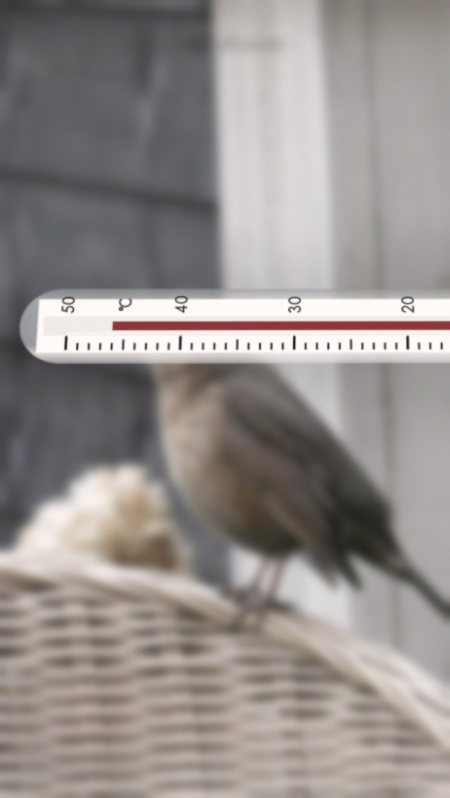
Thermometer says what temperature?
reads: 46 °C
